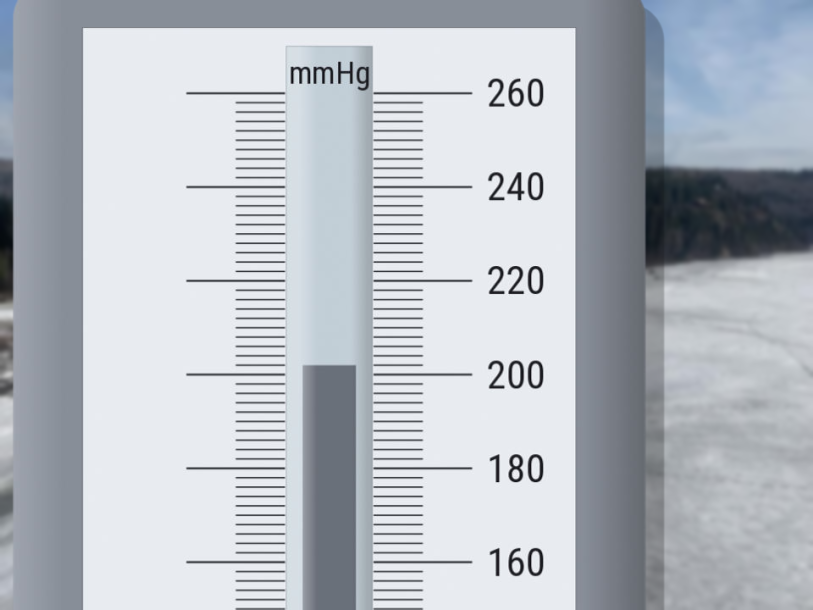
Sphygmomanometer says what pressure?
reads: 202 mmHg
